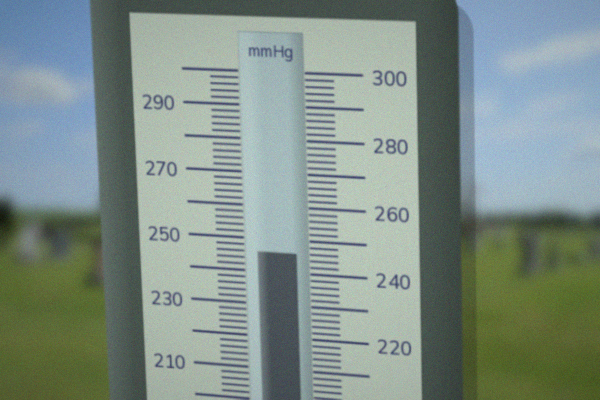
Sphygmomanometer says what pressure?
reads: 246 mmHg
